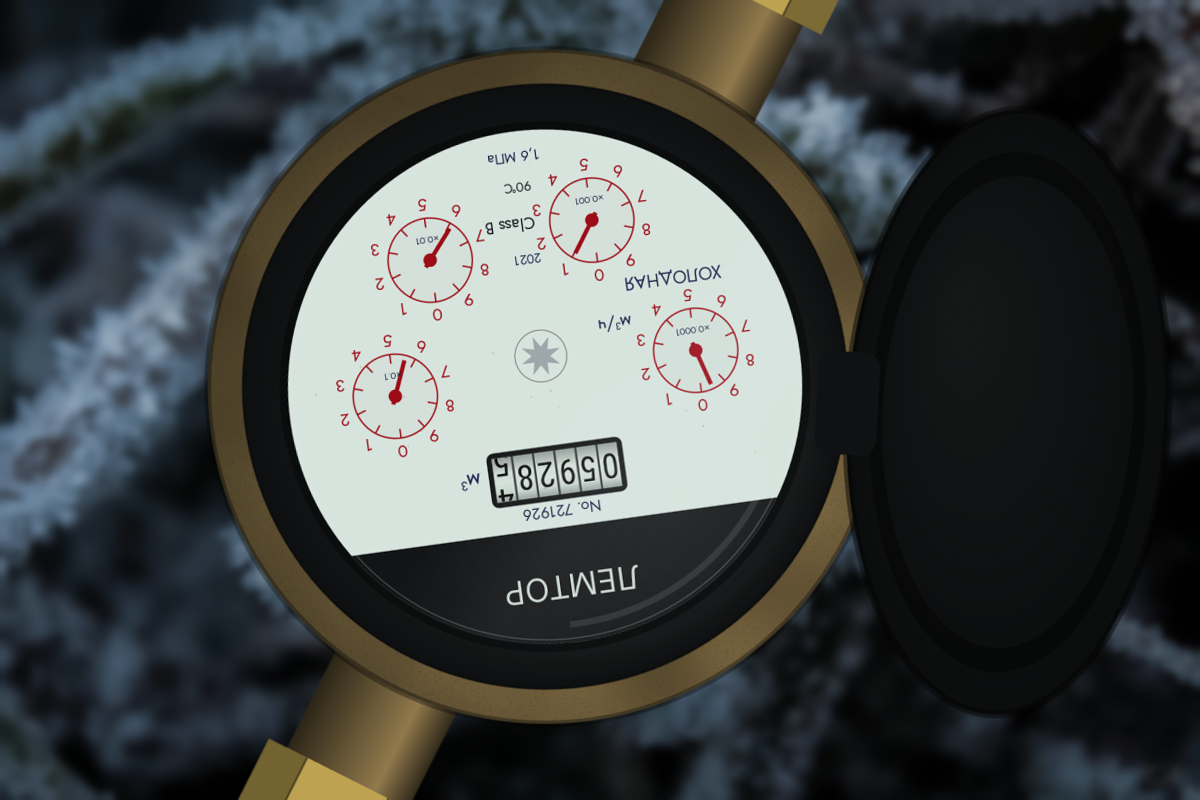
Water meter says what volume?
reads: 59284.5609 m³
